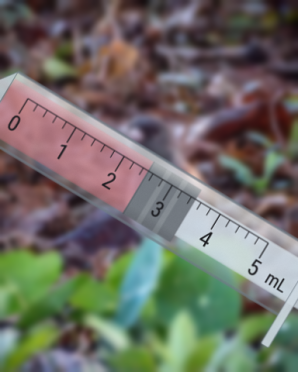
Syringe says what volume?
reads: 2.5 mL
